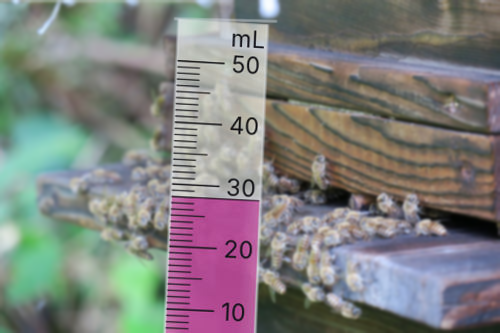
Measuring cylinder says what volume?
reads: 28 mL
